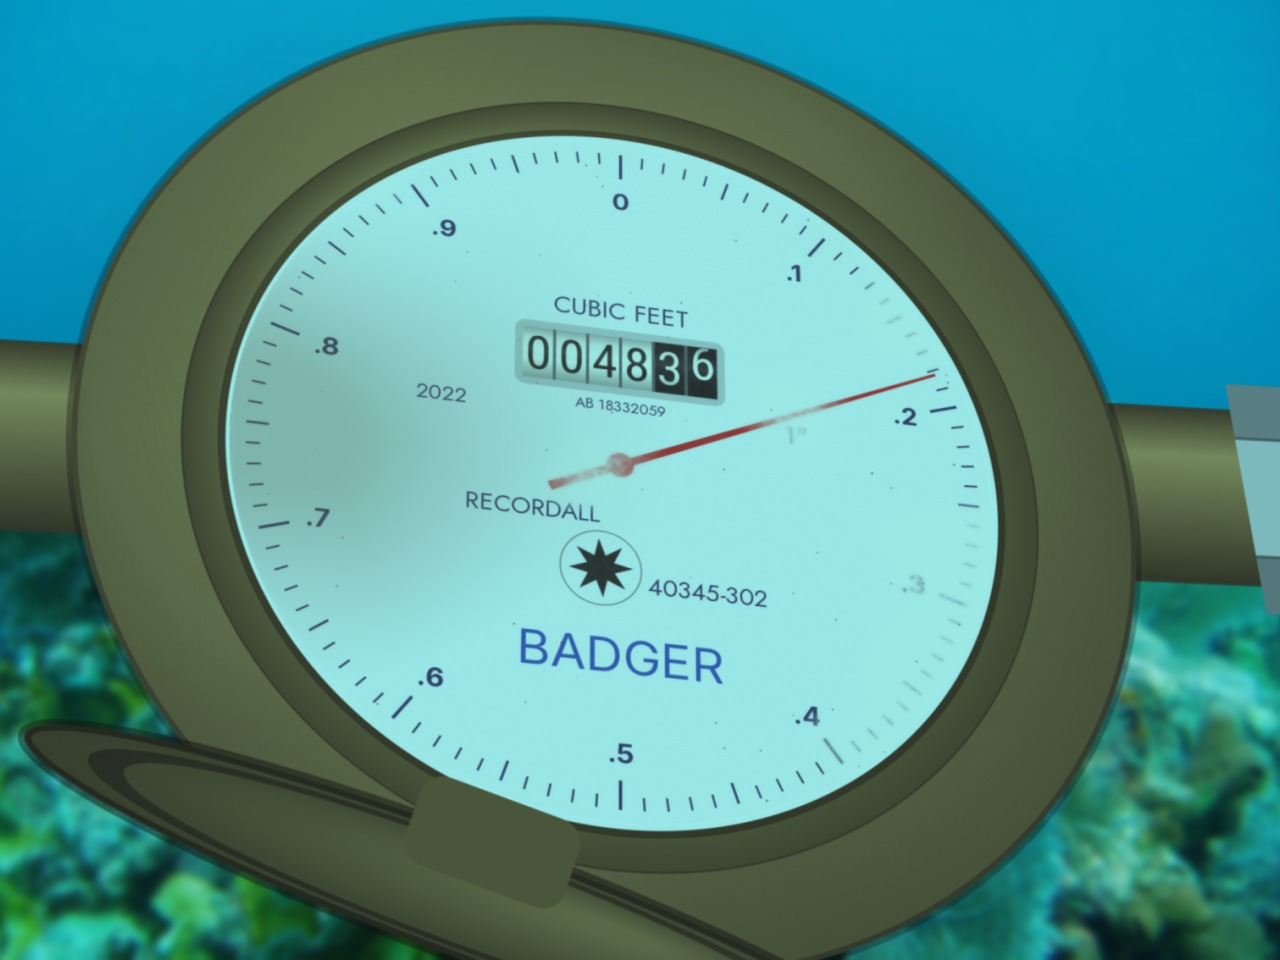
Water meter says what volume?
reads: 4836.18 ft³
